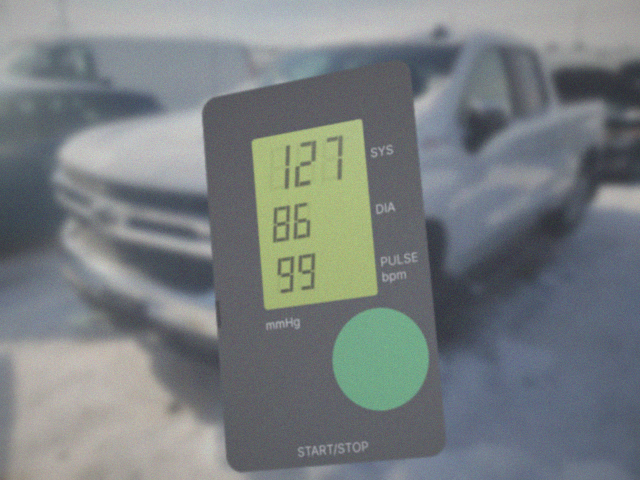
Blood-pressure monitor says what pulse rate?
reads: 99 bpm
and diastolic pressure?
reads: 86 mmHg
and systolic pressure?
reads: 127 mmHg
